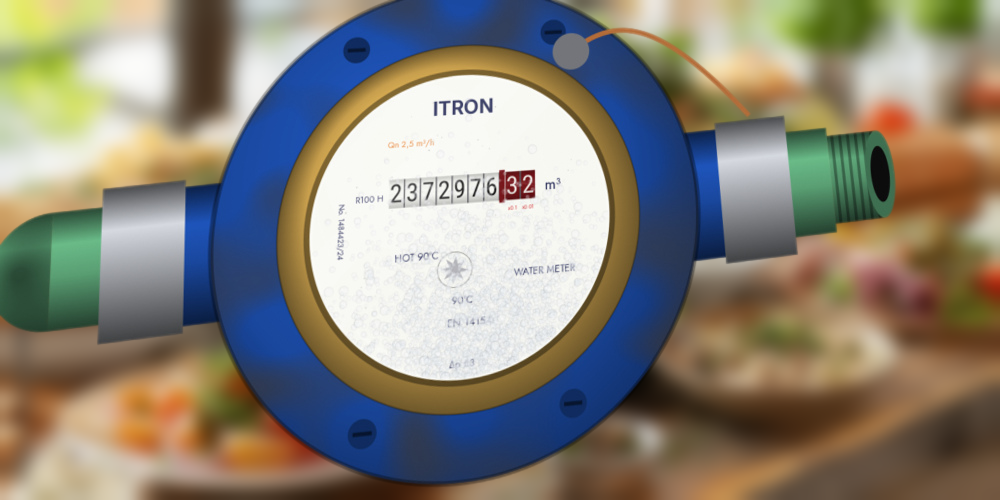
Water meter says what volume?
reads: 2372976.32 m³
